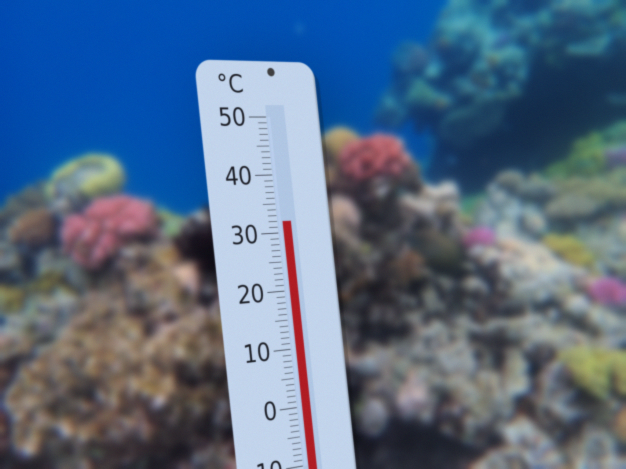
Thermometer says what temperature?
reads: 32 °C
